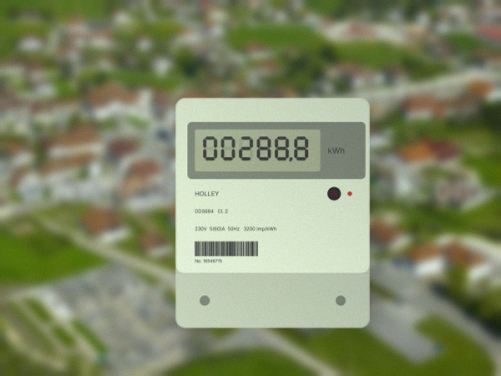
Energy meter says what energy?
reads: 288.8 kWh
